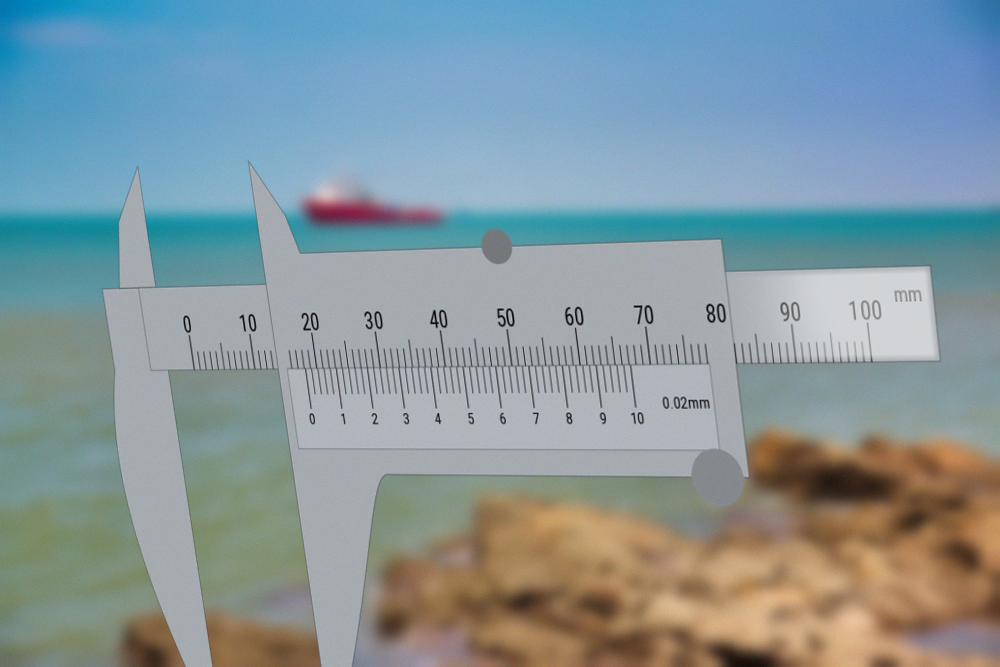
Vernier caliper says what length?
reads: 18.2 mm
